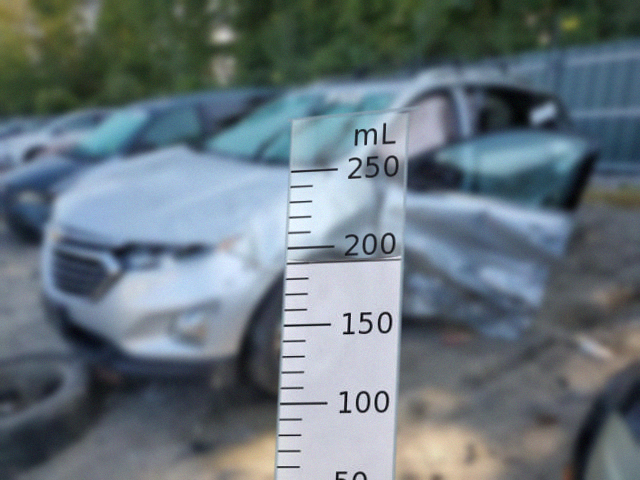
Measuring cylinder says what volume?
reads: 190 mL
